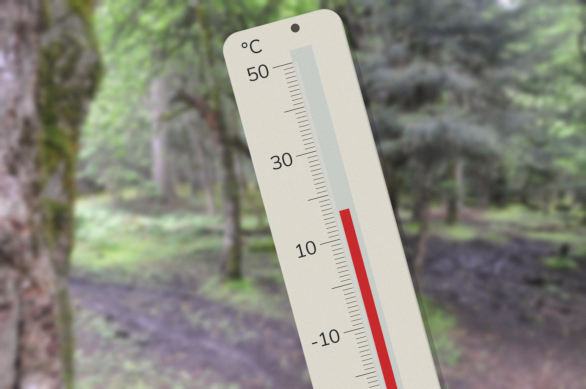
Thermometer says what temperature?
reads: 16 °C
